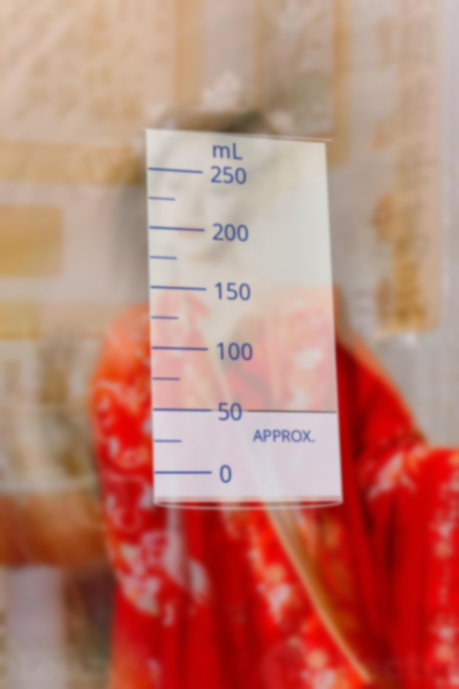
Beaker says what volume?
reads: 50 mL
